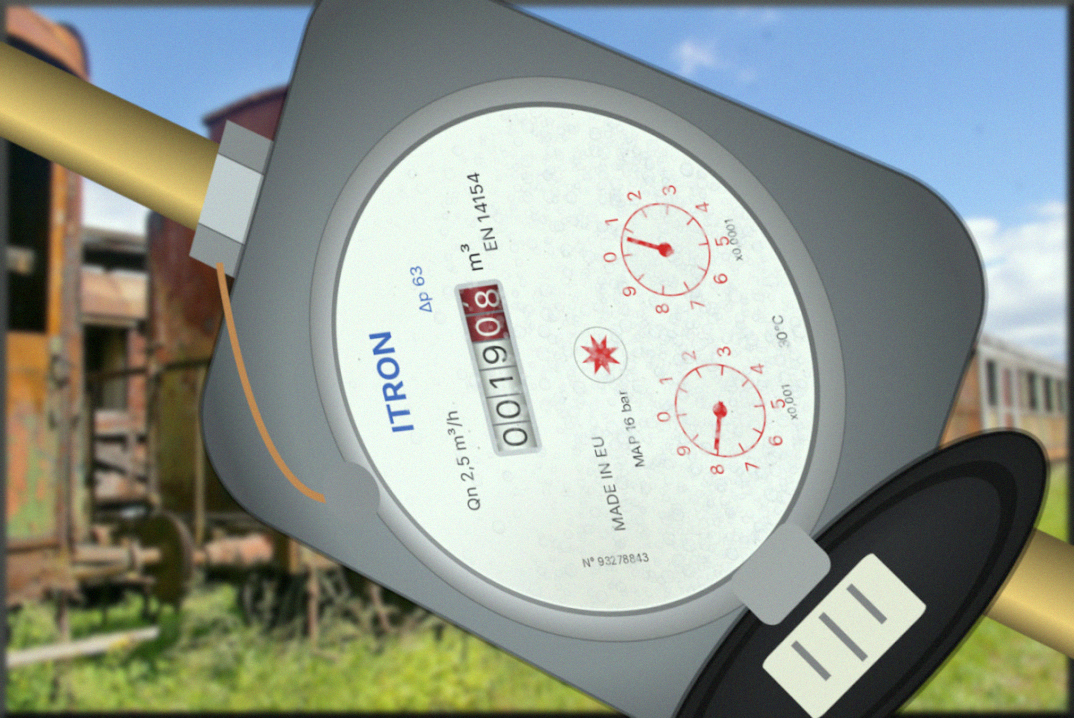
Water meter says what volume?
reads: 19.0780 m³
